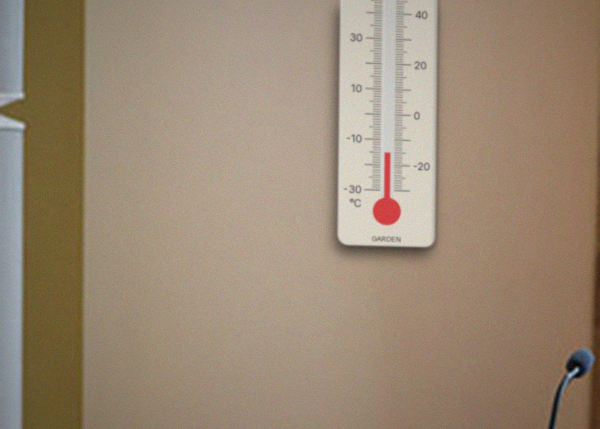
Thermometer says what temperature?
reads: -15 °C
